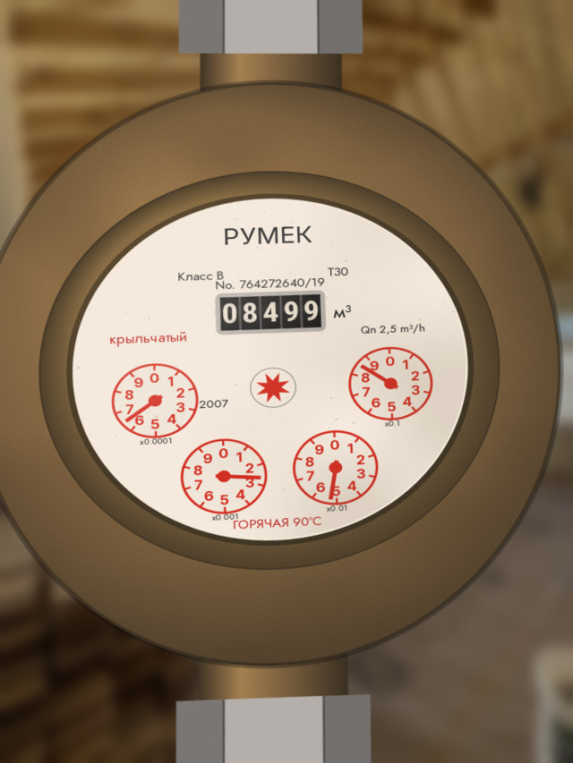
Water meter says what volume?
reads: 8499.8526 m³
